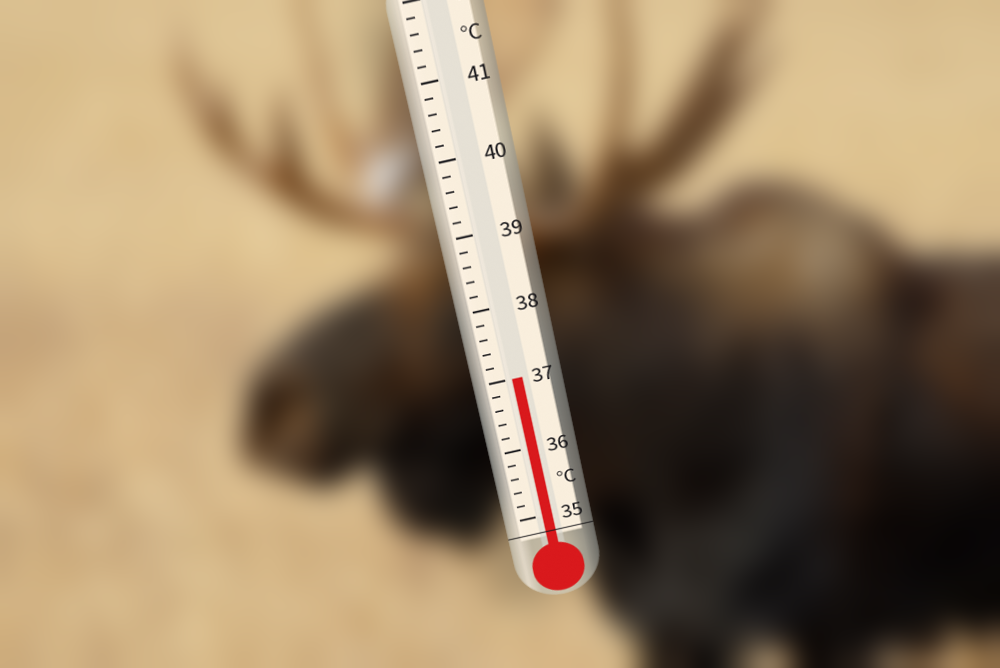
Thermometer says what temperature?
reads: 37 °C
